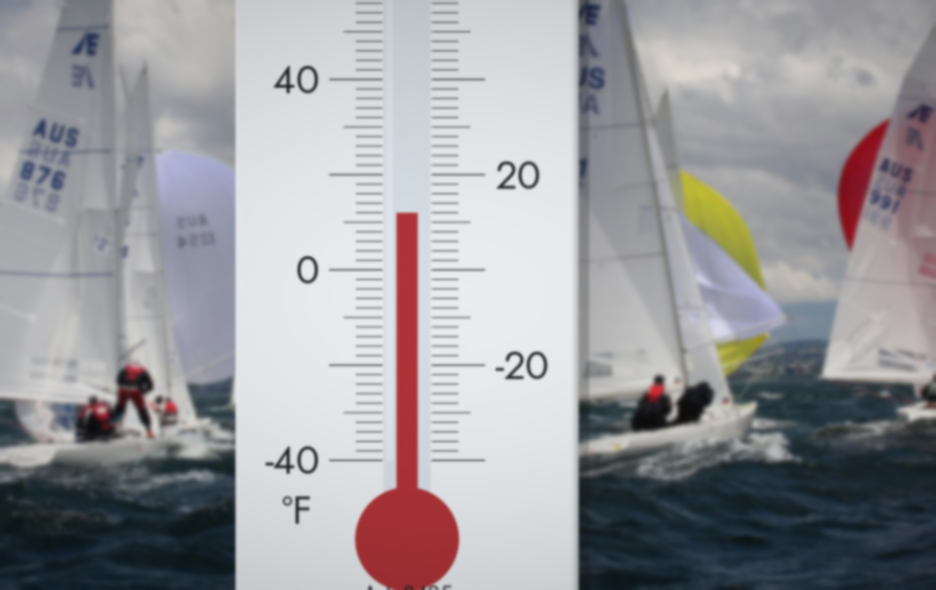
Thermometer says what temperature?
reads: 12 °F
